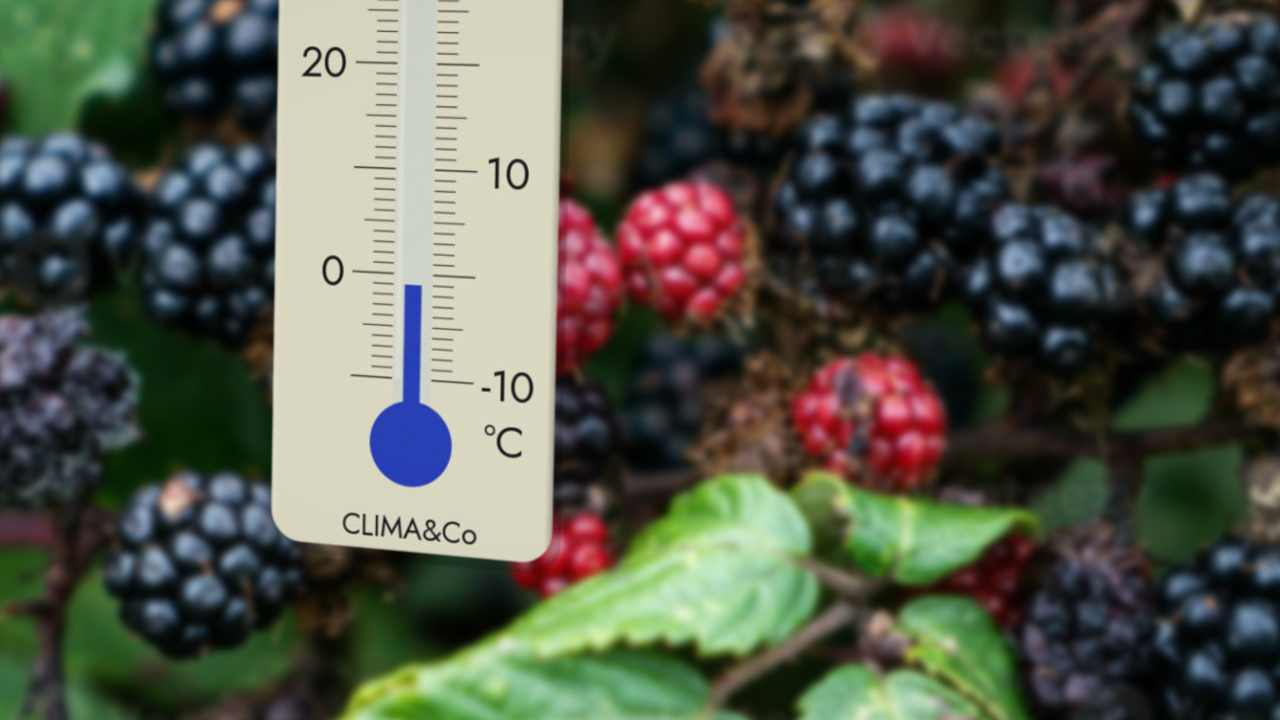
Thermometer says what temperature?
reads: -1 °C
